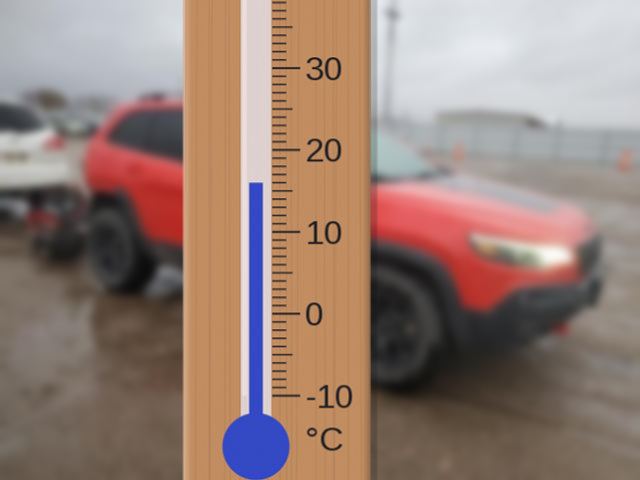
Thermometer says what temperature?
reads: 16 °C
